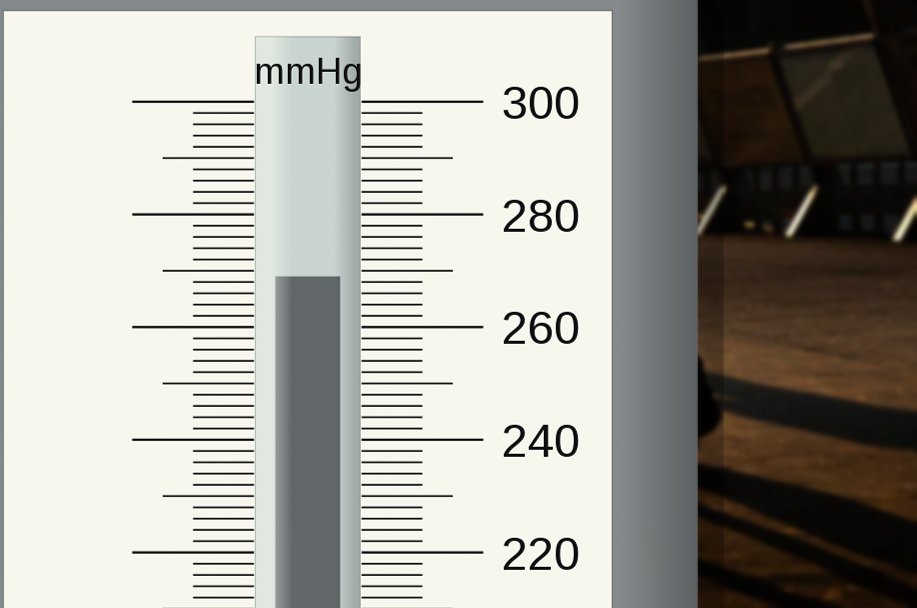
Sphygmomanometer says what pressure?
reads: 269 mmHg
